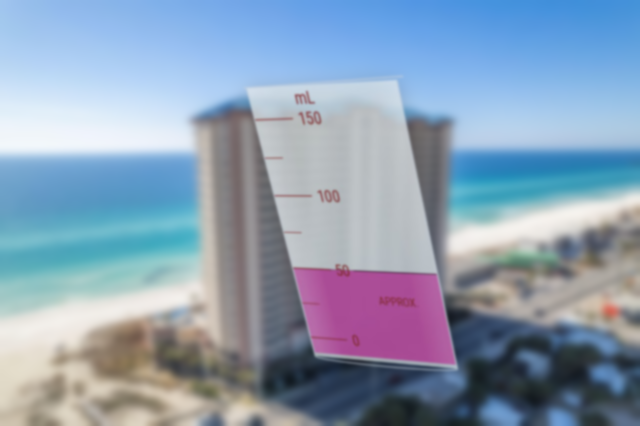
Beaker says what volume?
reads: 50 mL
